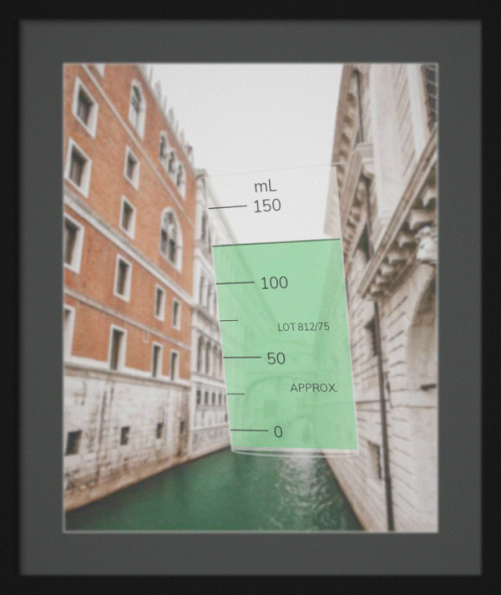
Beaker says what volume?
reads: 125 mL
